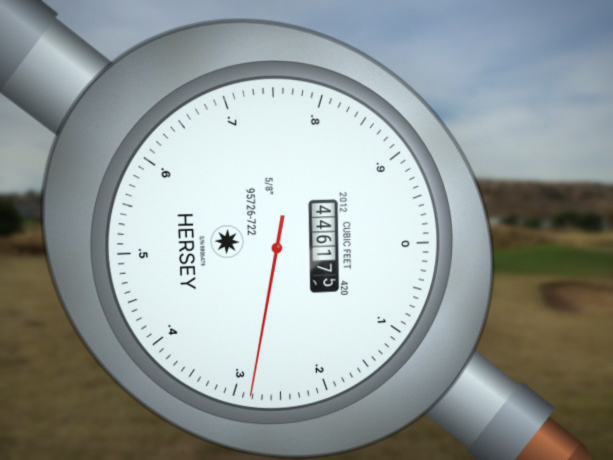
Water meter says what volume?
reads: 446175.28 ft³
